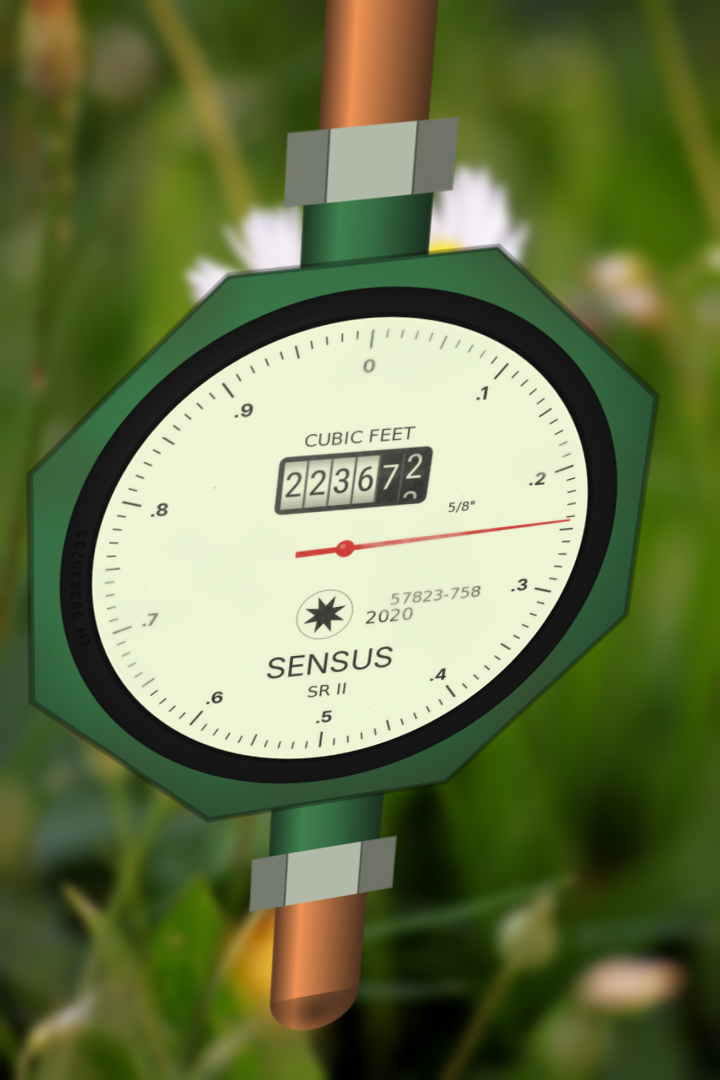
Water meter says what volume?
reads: 223672.24 ft³
